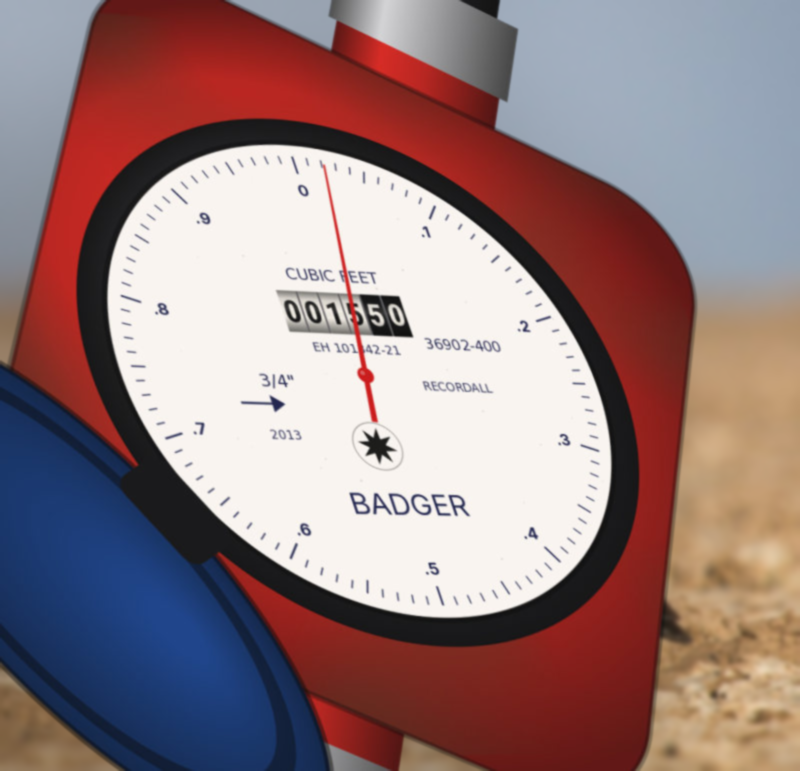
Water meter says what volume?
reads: 1550.02 ft³
